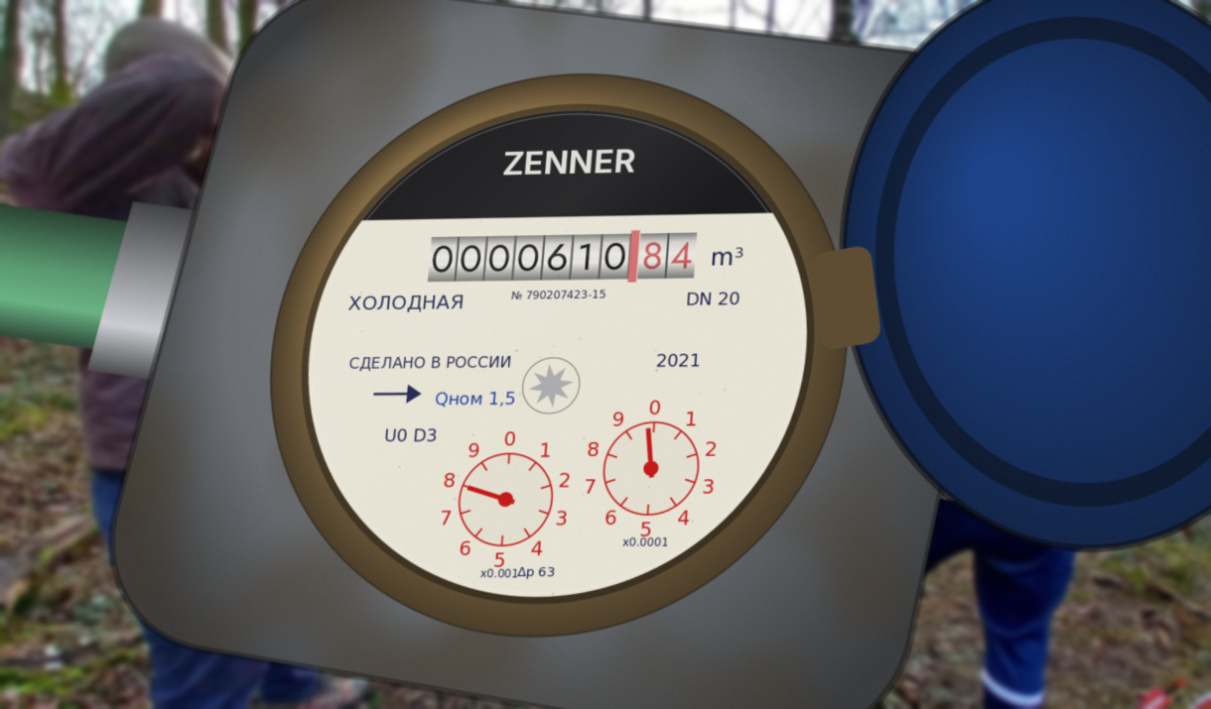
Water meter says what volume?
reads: 610.8479 m³
